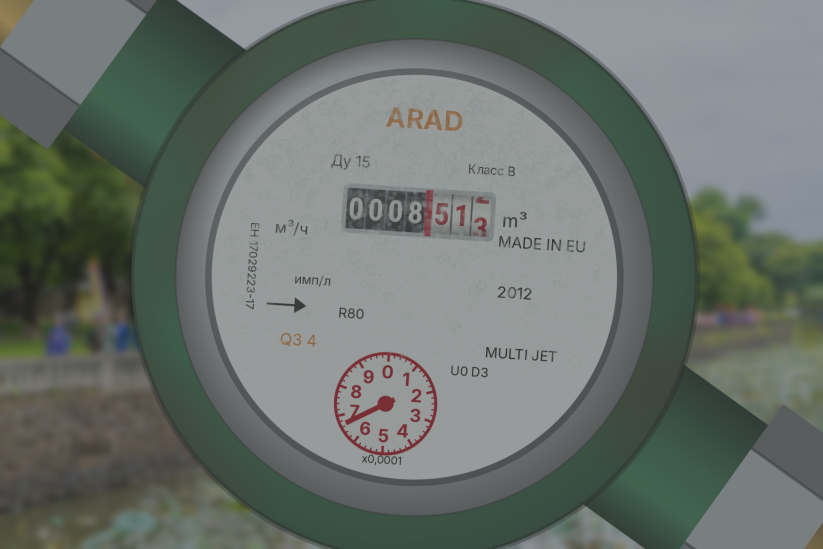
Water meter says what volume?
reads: 8.5126 m³
